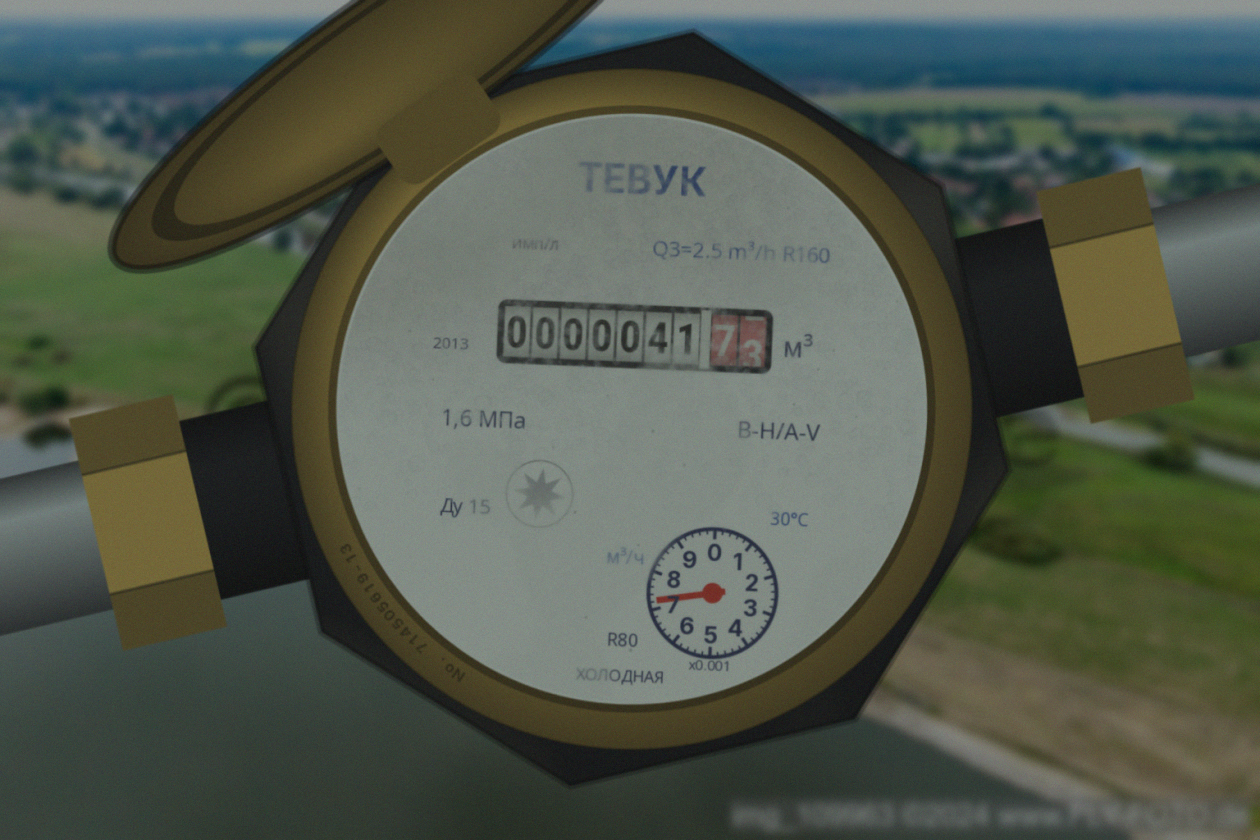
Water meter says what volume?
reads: 41.727 m³
